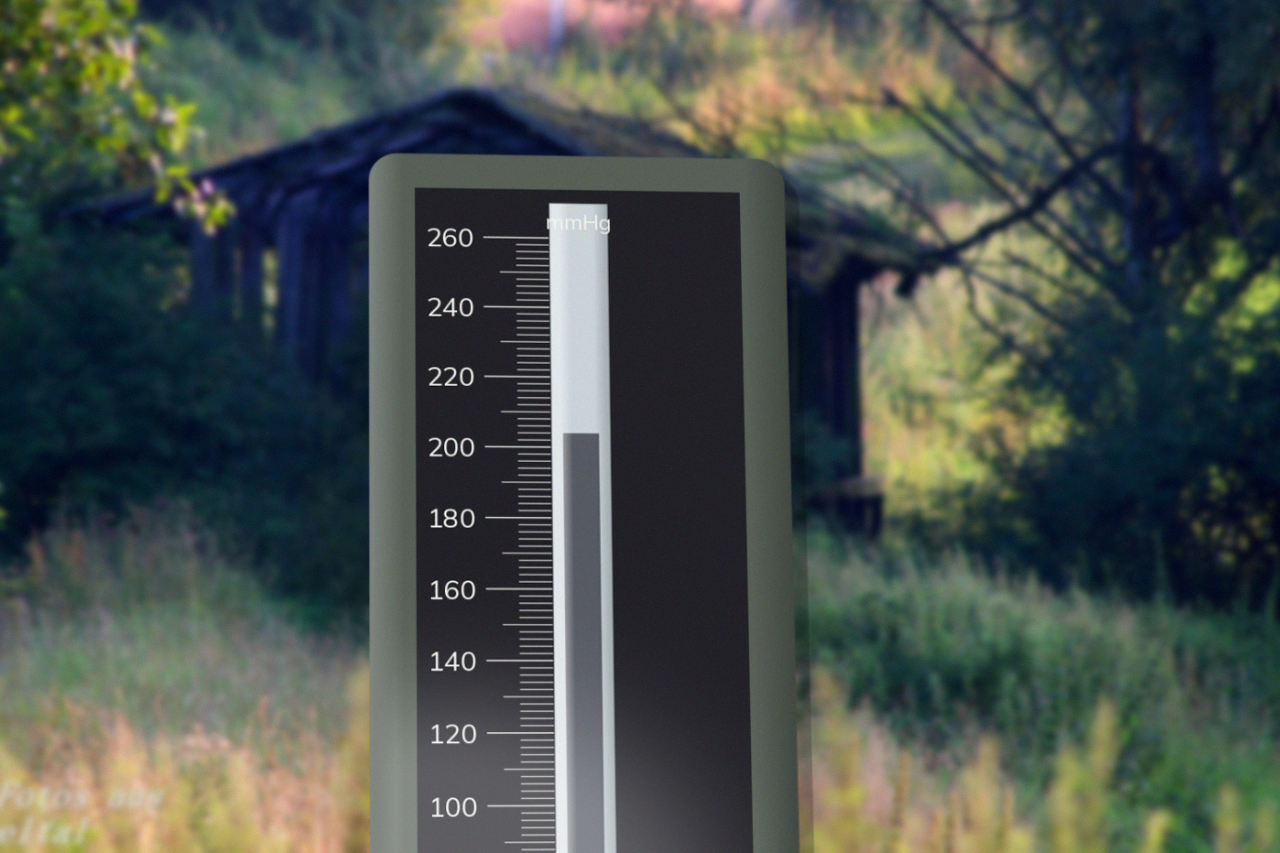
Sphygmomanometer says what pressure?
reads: 204 mmHg
